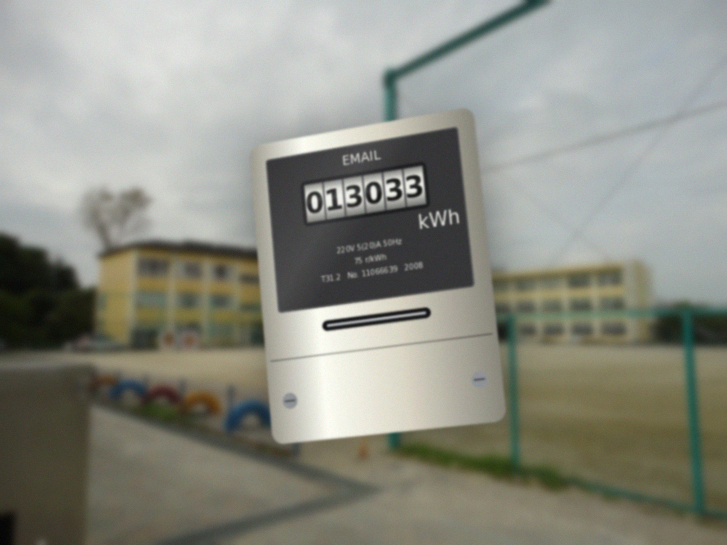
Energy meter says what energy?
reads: 13033 kWh
